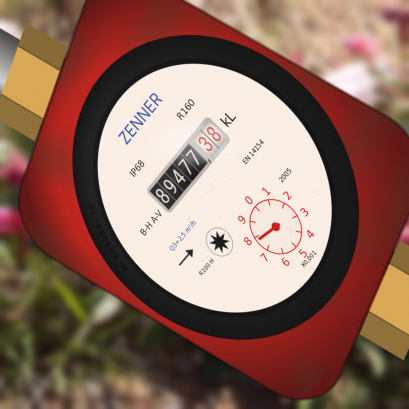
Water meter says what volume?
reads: 89477.387 kL
